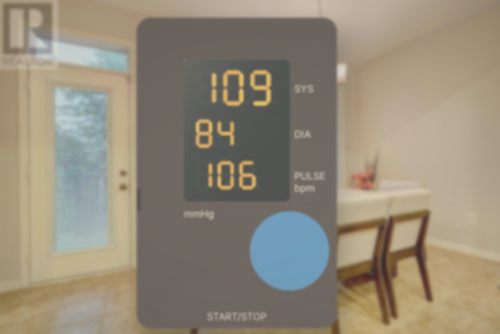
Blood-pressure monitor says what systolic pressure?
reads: 109 mmHg
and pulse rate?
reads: 106 bpm
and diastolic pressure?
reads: 84 mmHg
